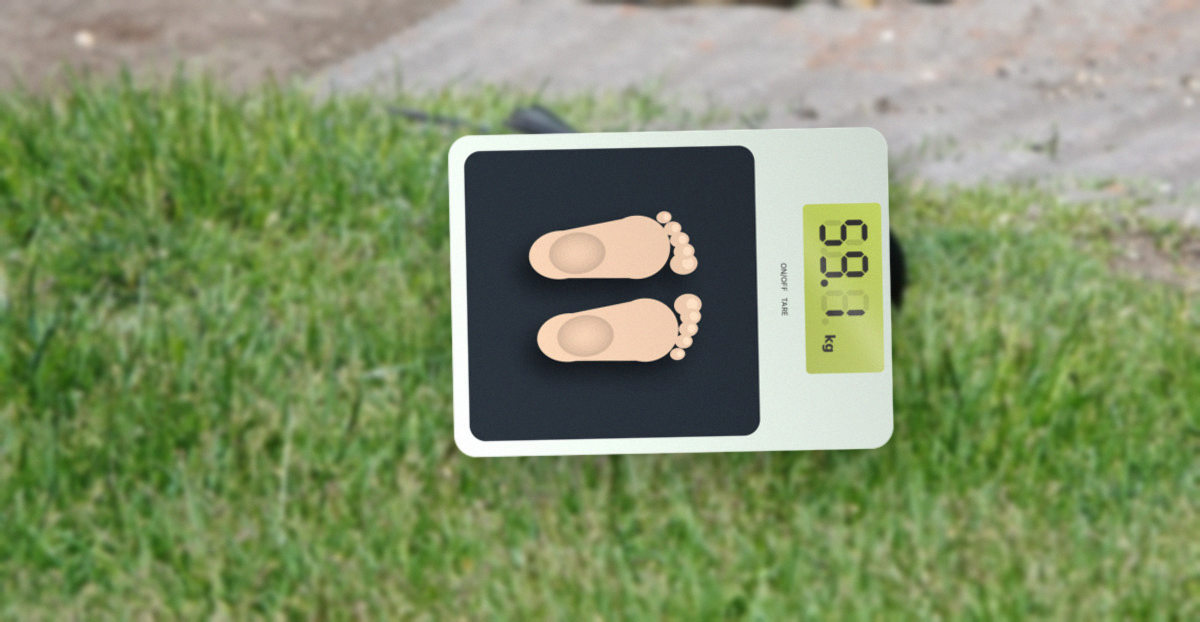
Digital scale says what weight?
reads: 59.1 kg
